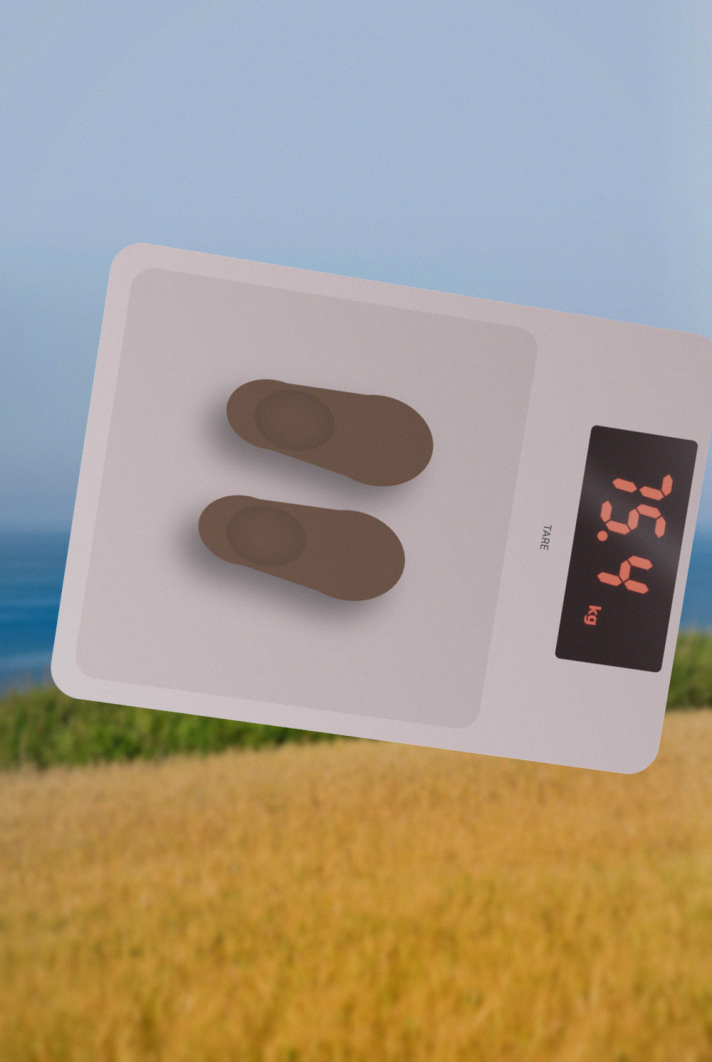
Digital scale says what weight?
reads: 75.4 kg
